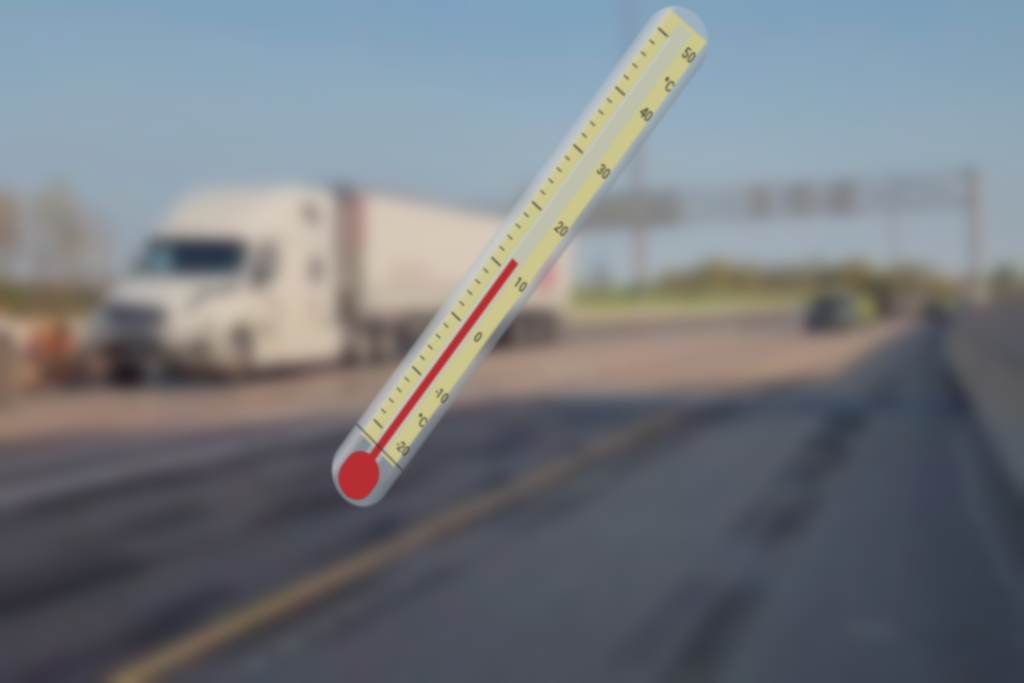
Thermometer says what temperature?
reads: 12 °C
